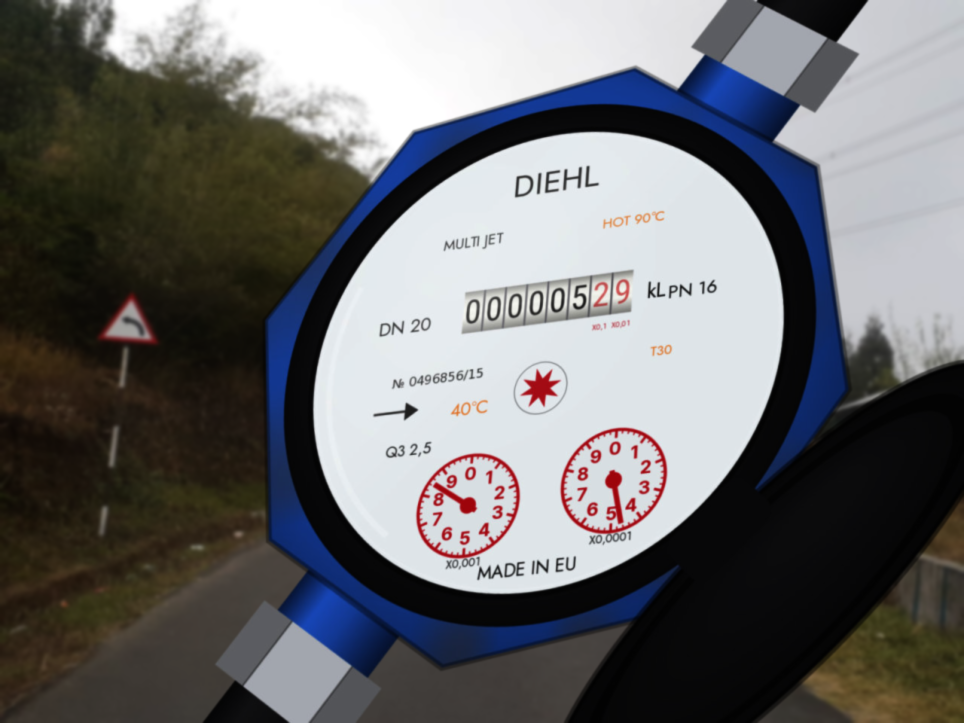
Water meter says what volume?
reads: 5.2984 kL
